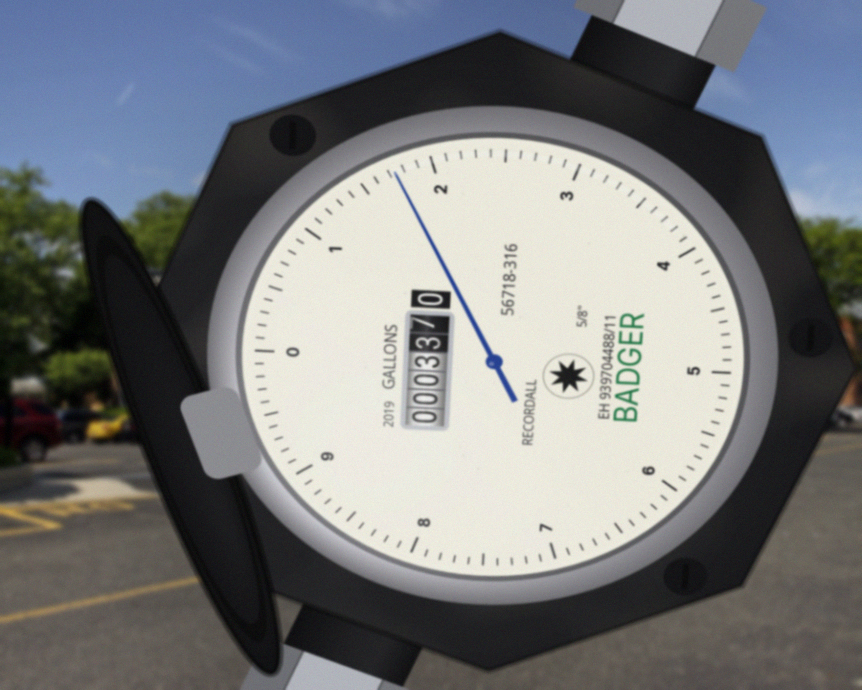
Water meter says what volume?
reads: 3371.7 gal
